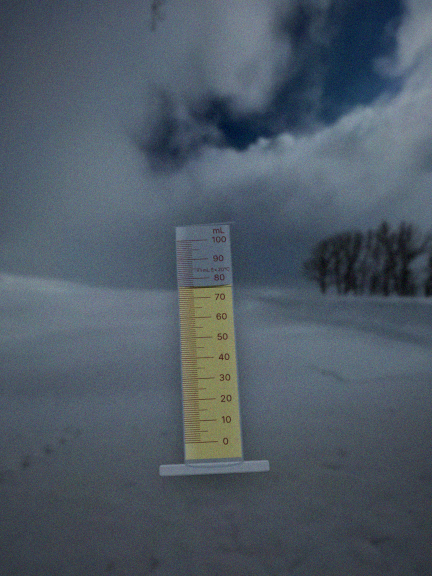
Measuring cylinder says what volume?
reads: 75 mL
